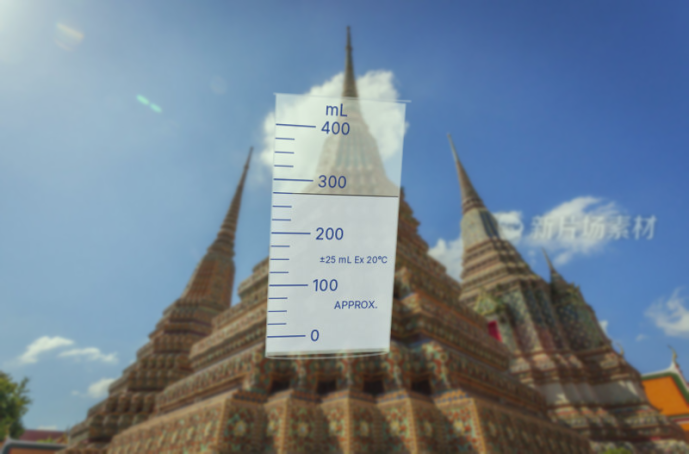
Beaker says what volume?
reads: 275 mL
